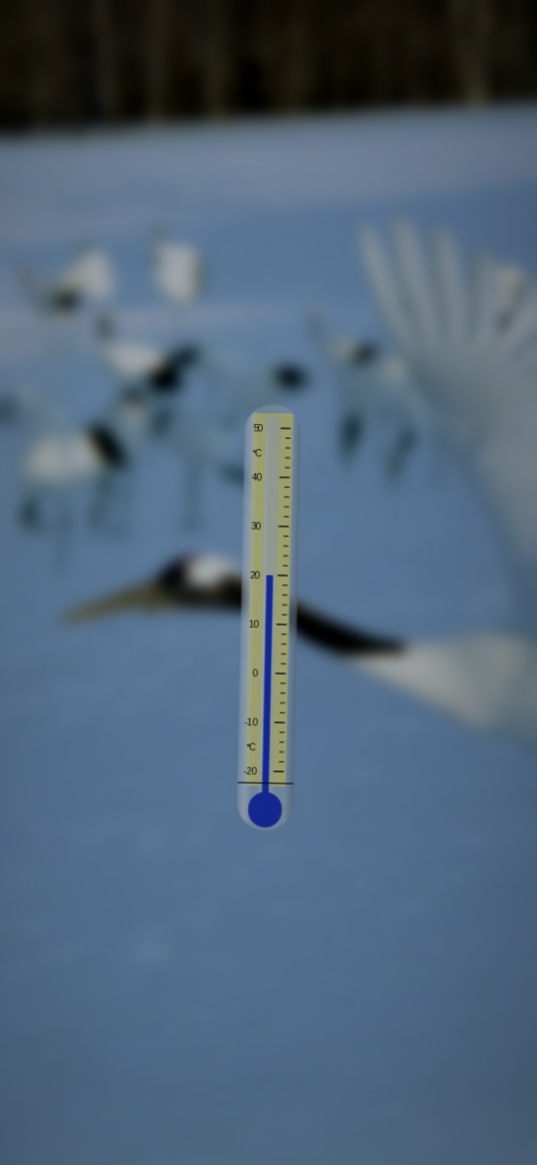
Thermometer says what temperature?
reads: 20 °C
